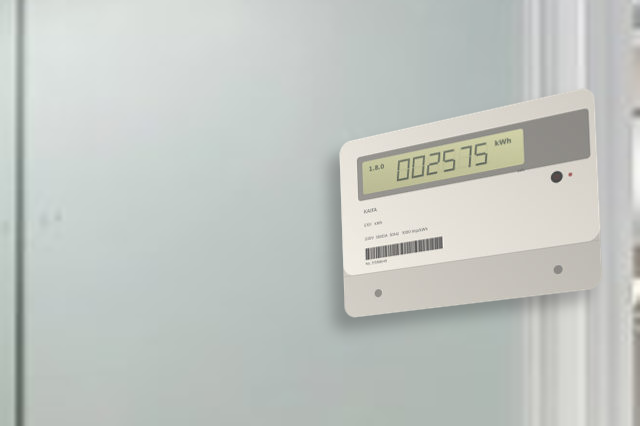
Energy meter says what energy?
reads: 2575 kWh
